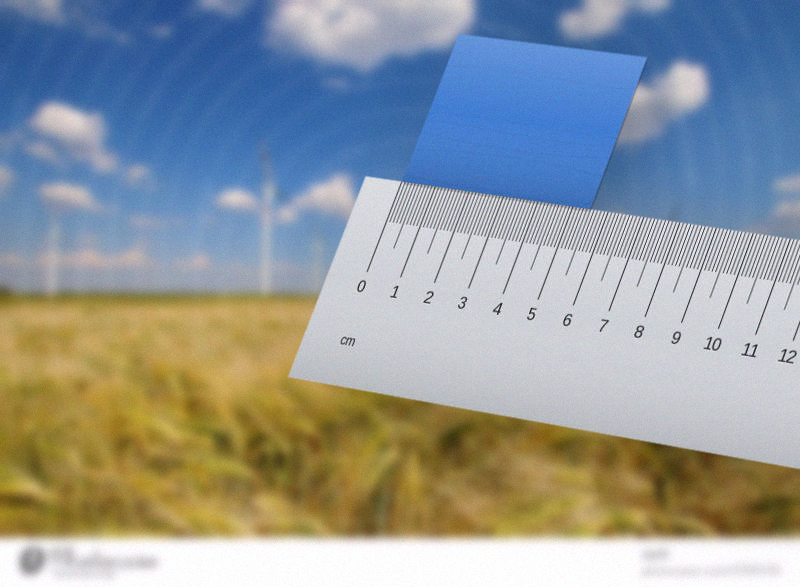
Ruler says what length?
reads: 5.5 cm
